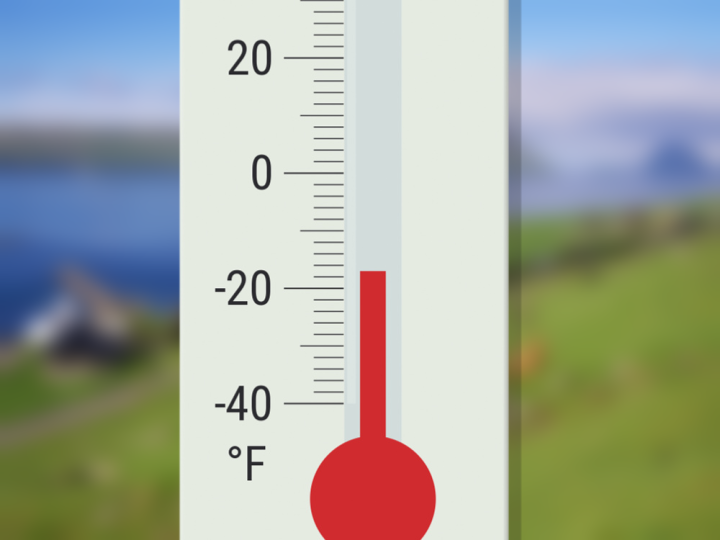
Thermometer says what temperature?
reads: -17 °F
